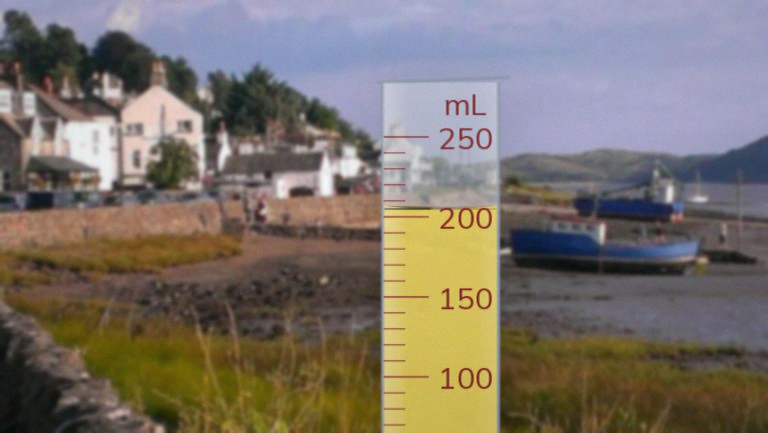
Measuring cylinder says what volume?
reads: 205 mL
